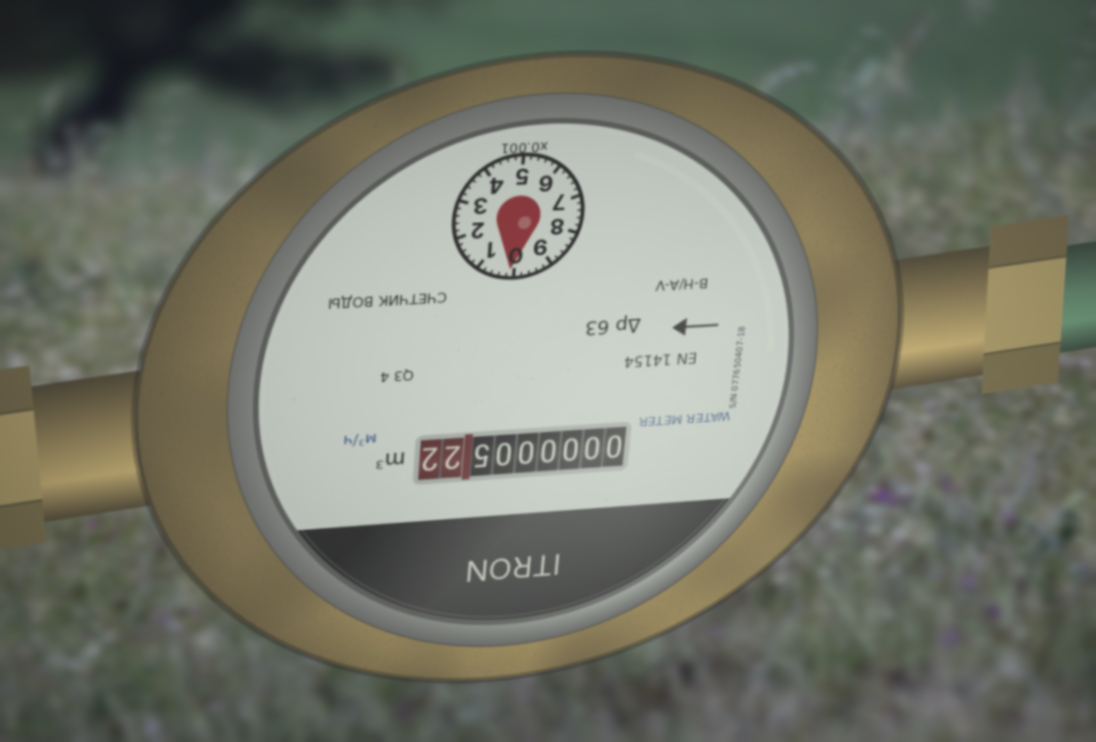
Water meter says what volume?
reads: 5.220 m³
